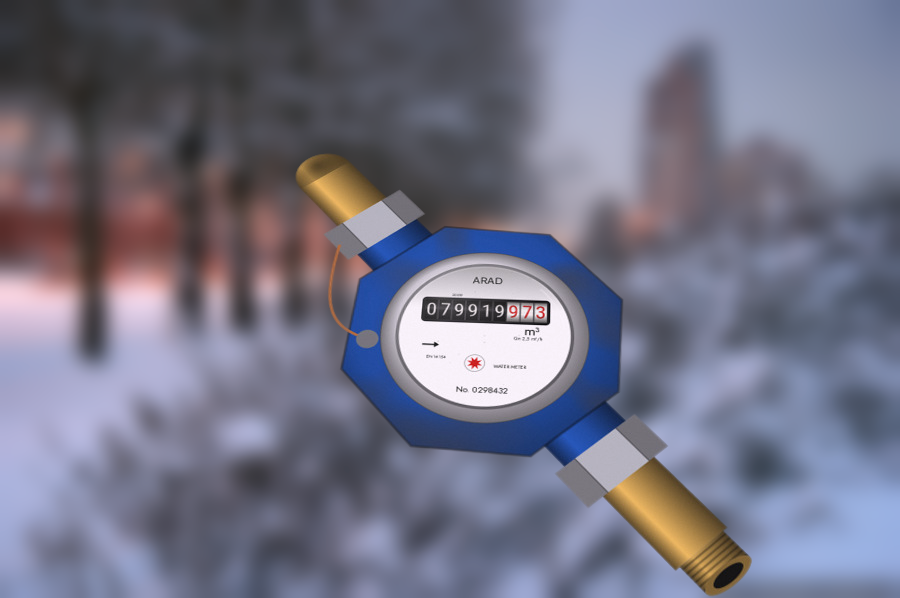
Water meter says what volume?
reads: 79919.973 m³
